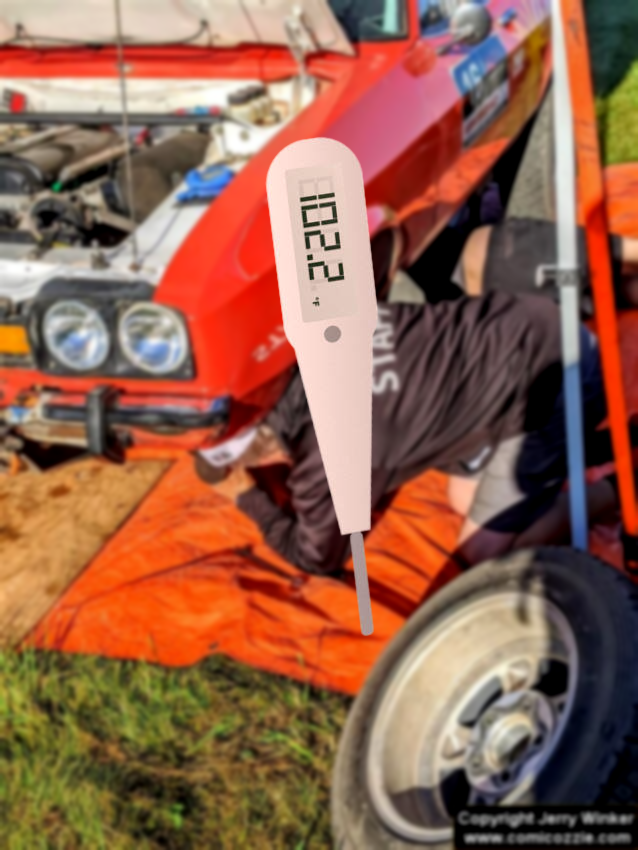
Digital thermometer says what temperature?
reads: 102.2 °F
